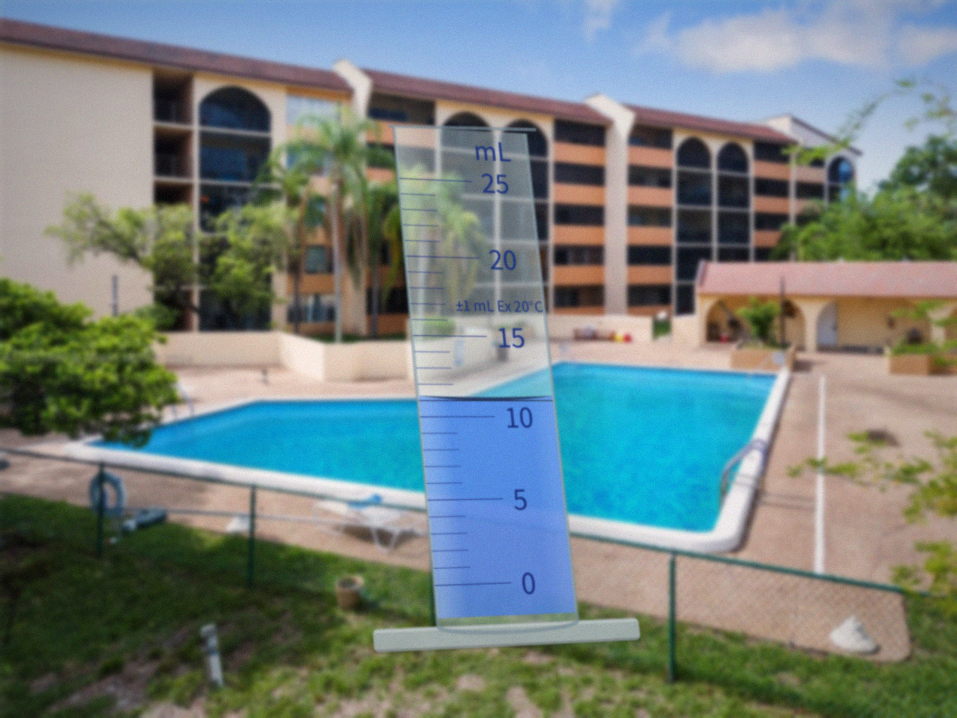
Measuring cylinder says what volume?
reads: 11 mL
